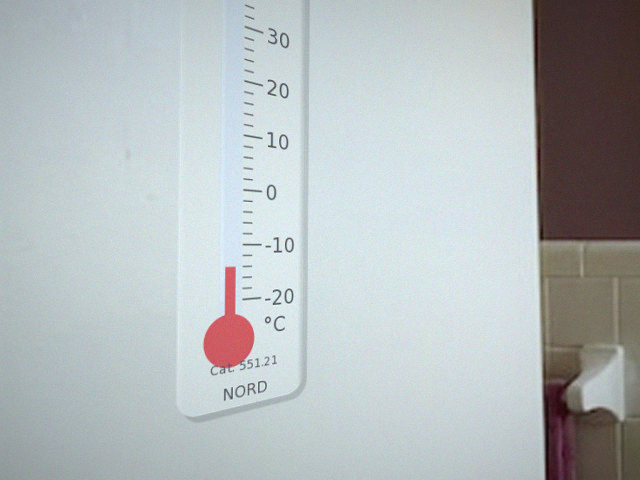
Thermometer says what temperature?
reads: -14 °C
